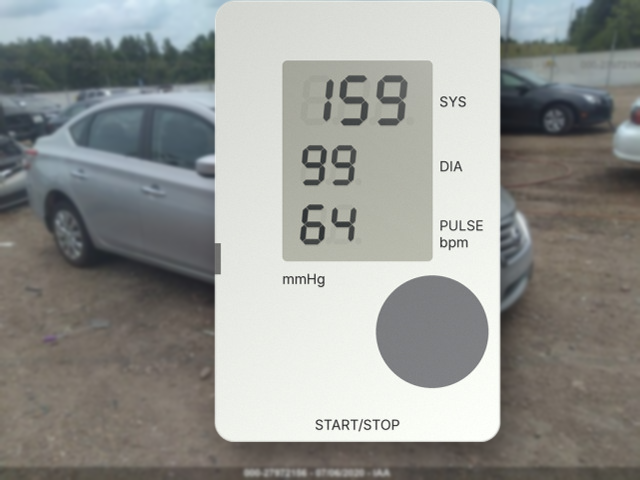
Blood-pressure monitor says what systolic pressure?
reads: 159 mmHg
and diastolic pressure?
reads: 99 mmHg
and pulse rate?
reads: 64 bpm
